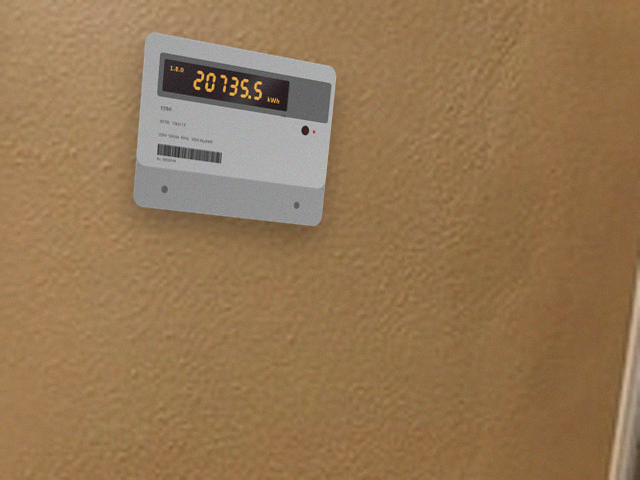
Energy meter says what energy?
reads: 20735.5 kWh
